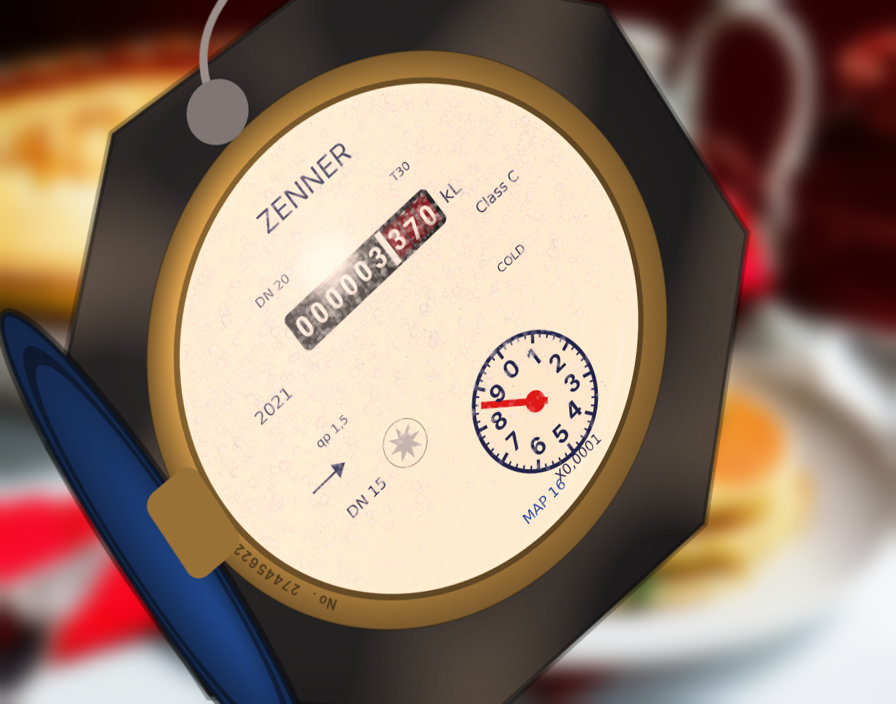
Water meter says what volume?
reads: 3.3698 kL
